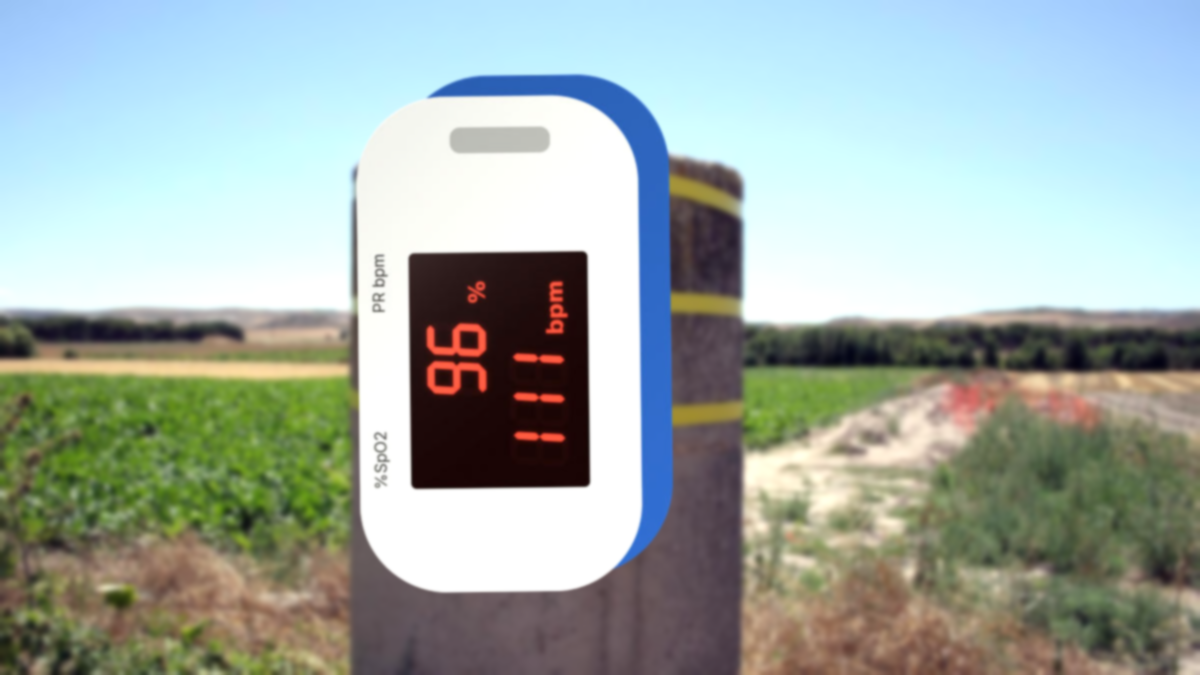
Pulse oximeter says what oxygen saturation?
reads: 96 %
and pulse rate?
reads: 111 bpm
